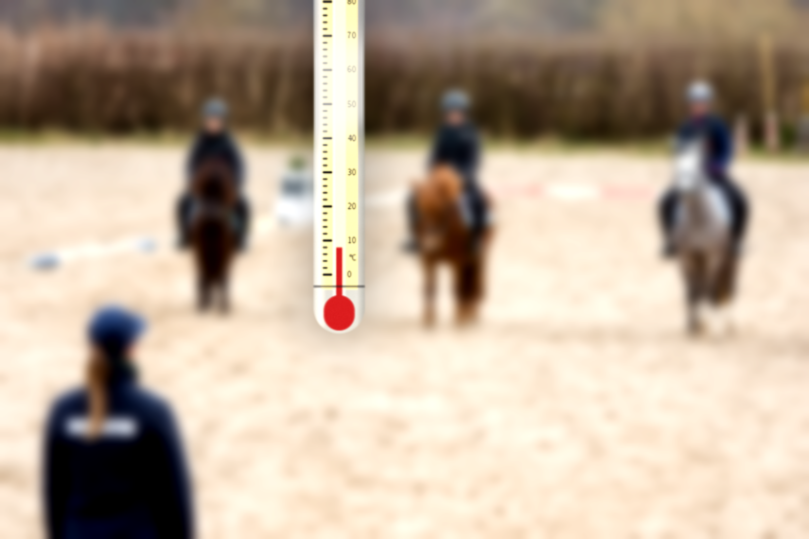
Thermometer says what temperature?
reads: 8 °C
